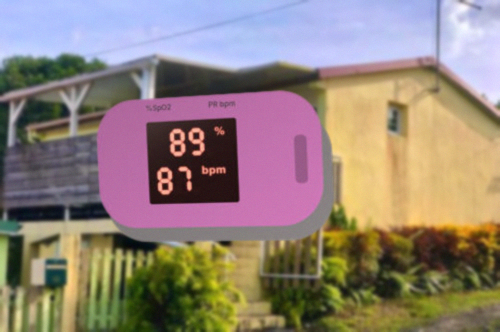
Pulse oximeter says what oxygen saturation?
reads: 89 %
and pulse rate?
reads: 87 bpm
